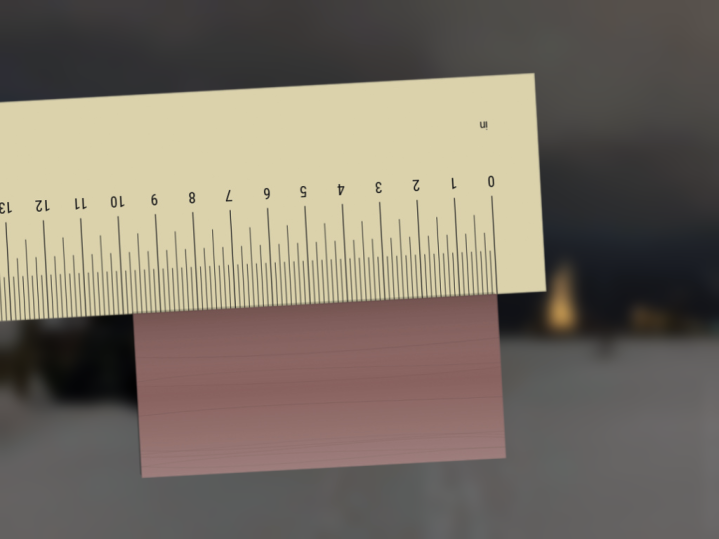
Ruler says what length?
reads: 9.75 in
